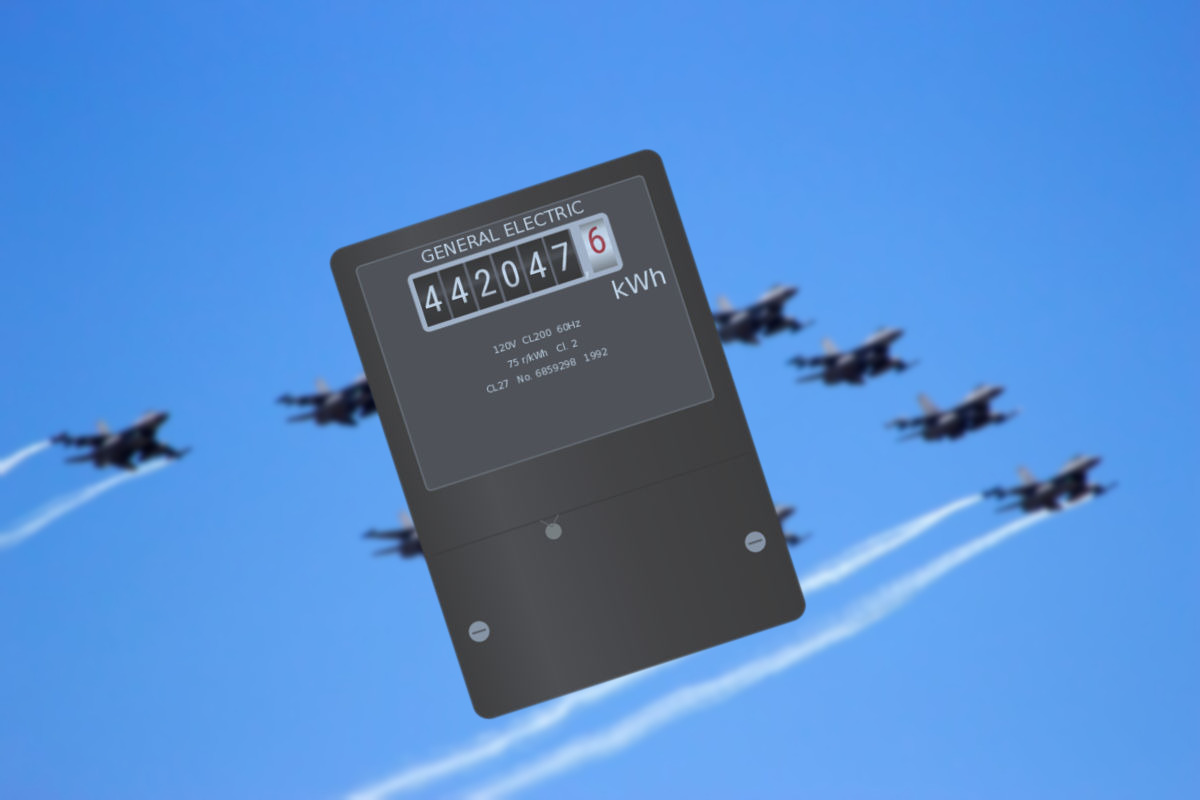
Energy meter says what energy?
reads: 442047.6 kWh
